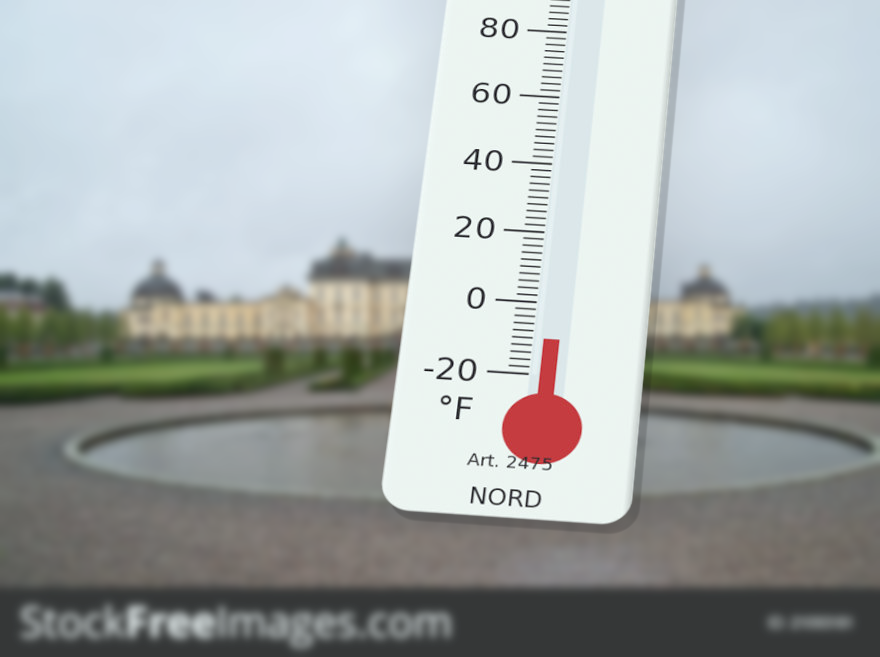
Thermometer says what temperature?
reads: -10 °F
